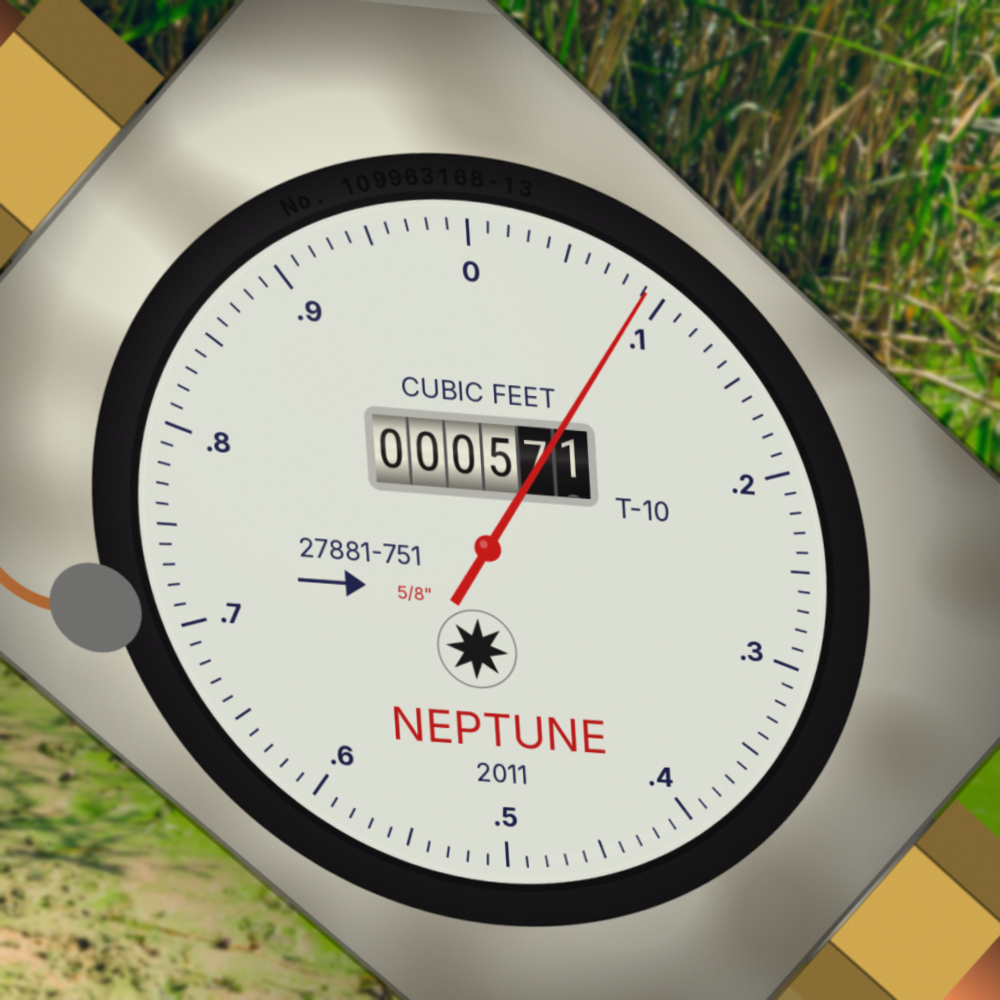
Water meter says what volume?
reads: 571.09 ft³
